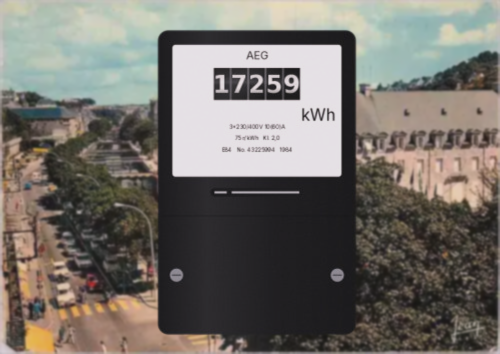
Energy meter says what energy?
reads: 17259 kWh
